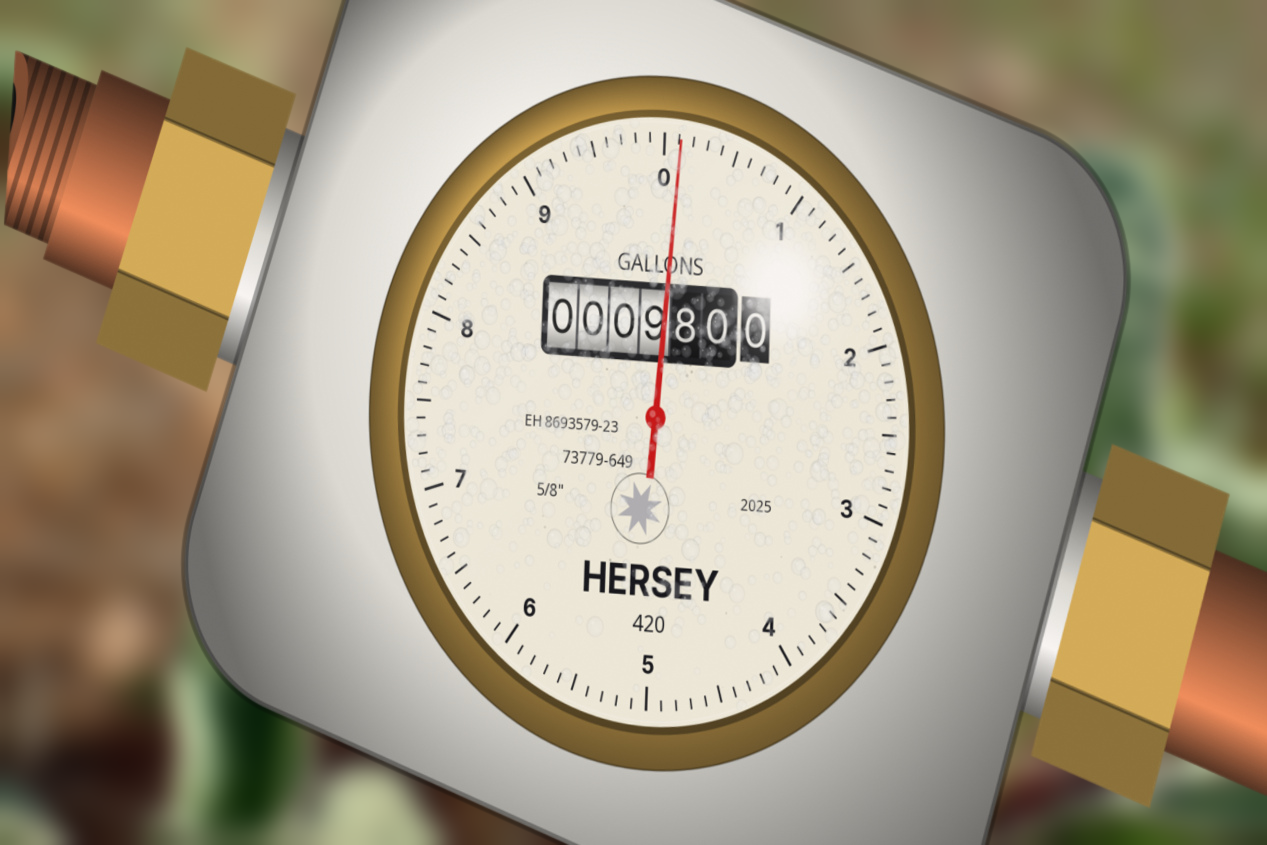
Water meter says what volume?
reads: 9800.1 gal
